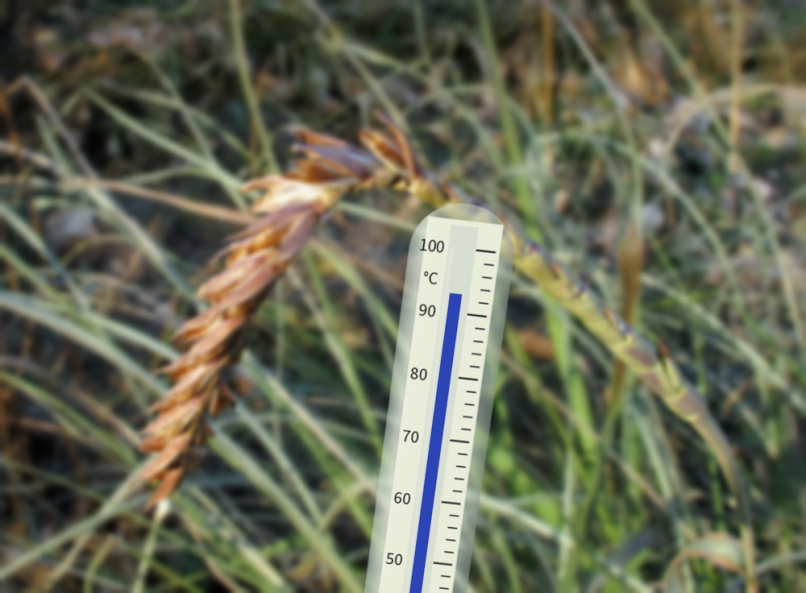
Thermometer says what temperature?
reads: 93 °C
